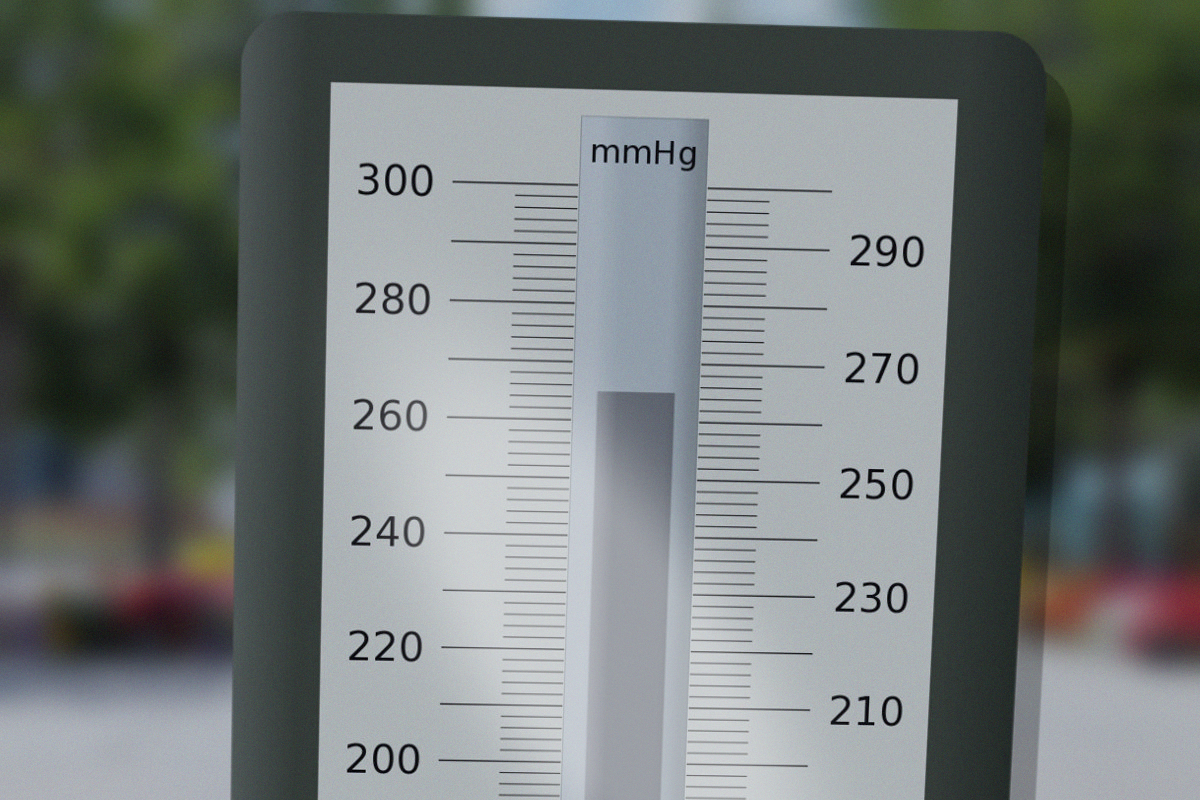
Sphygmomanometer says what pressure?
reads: 265 mmHg
